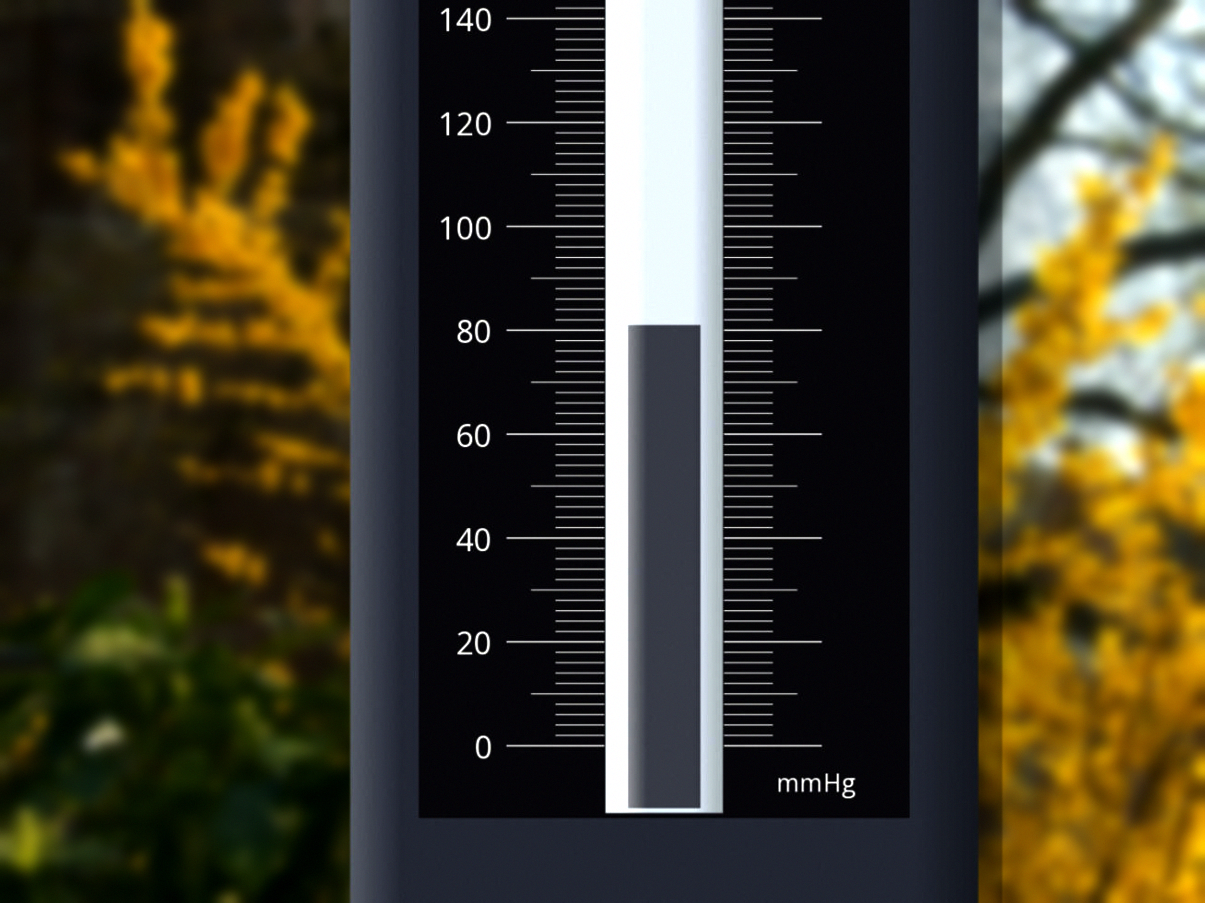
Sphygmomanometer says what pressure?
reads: 81 mmHg
